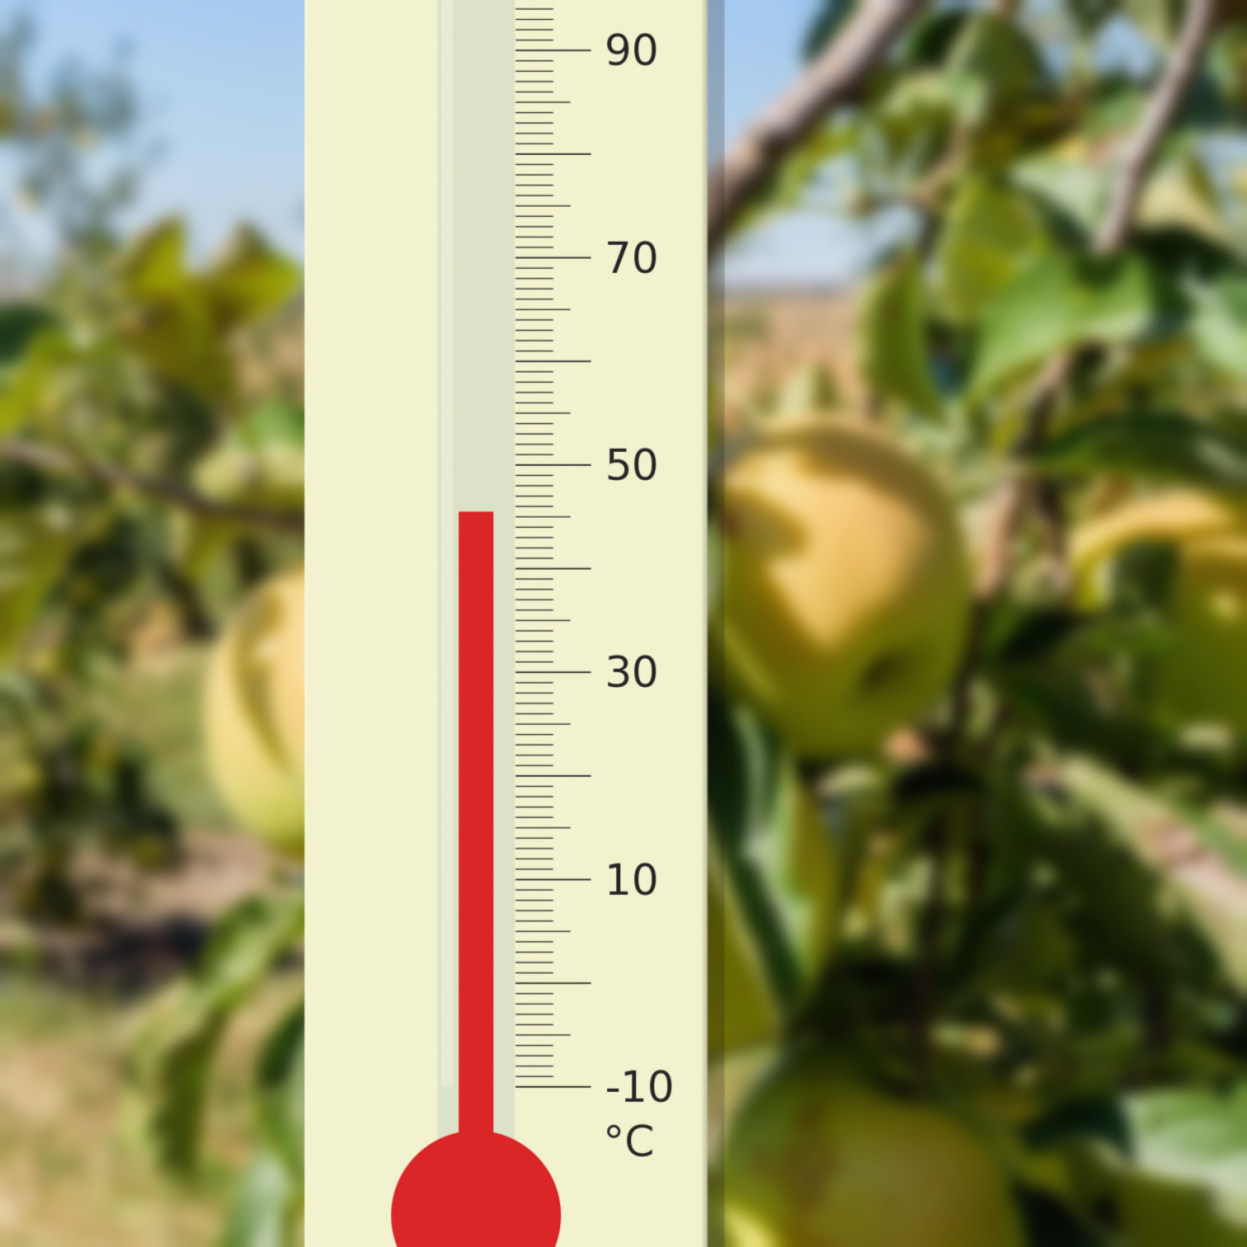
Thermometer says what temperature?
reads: 45.5 °C
